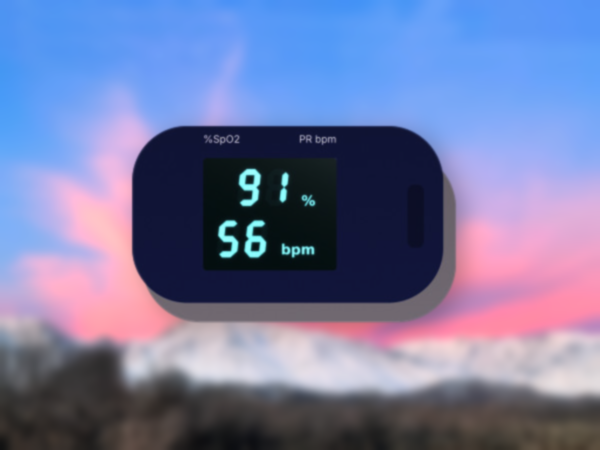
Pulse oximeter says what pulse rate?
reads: 56 bpm
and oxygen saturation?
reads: 91 %
